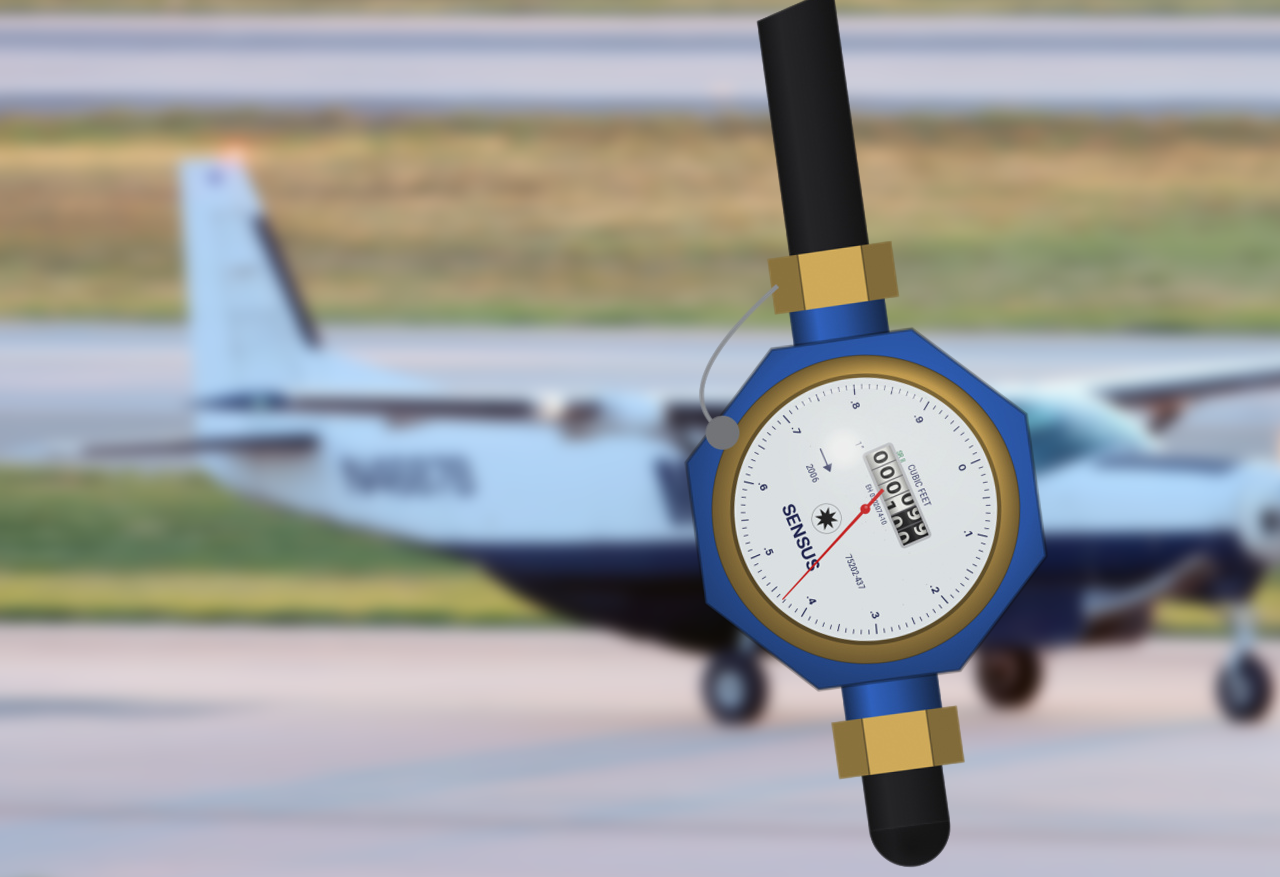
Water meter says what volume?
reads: 99.43 ft³
